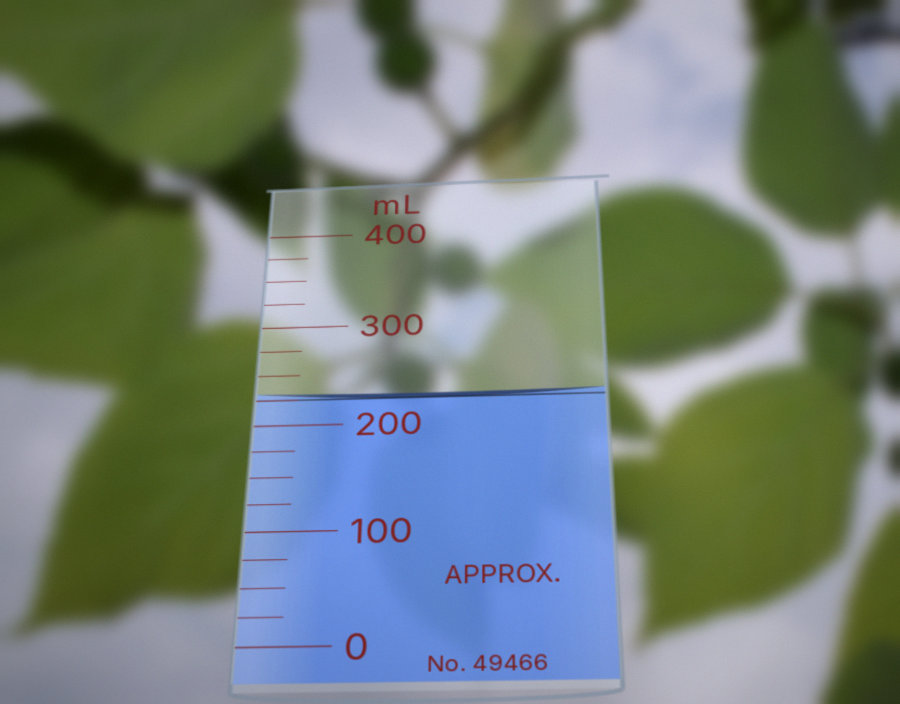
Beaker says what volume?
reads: 225 mL
